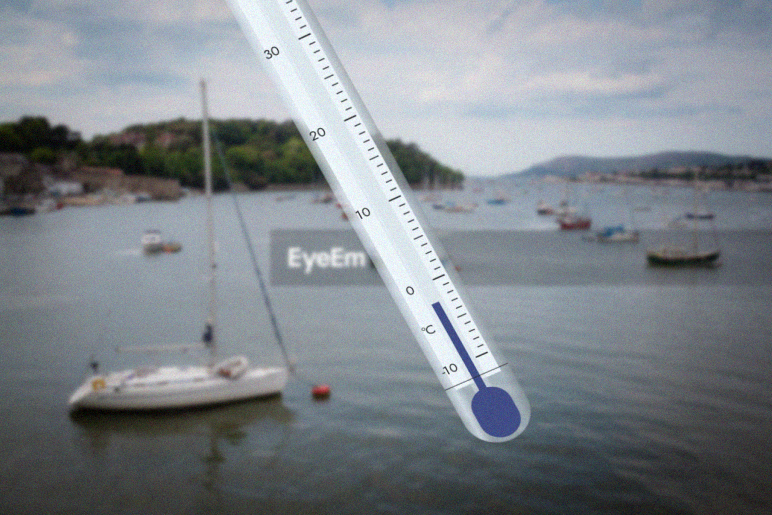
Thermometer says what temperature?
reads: -2.5 °C
